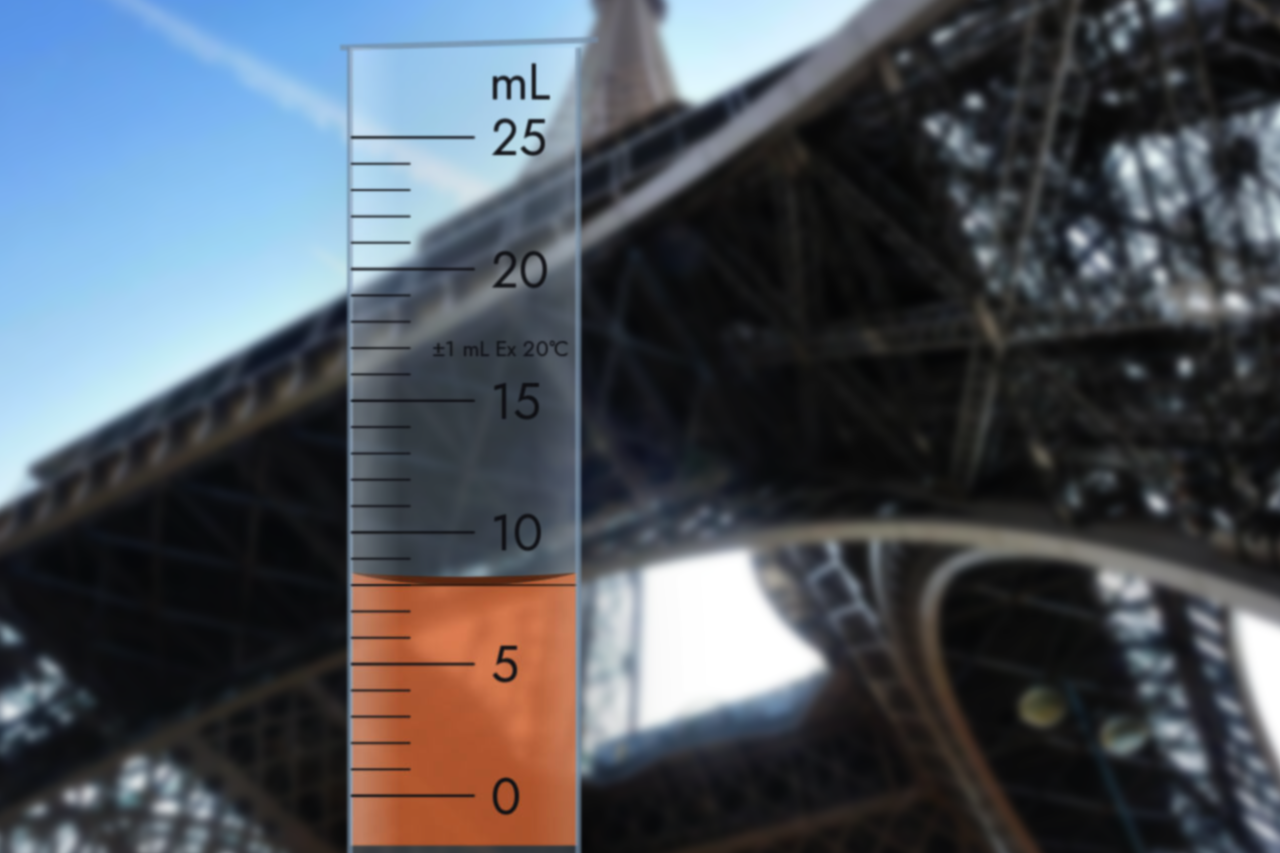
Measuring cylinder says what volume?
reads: 8 mL
